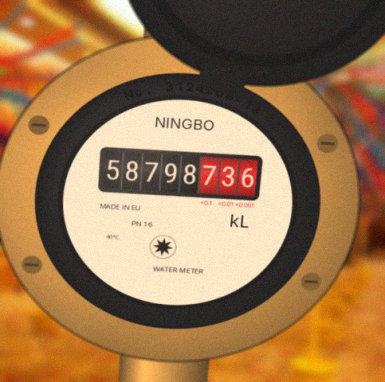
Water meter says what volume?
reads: 58798.736 kL
